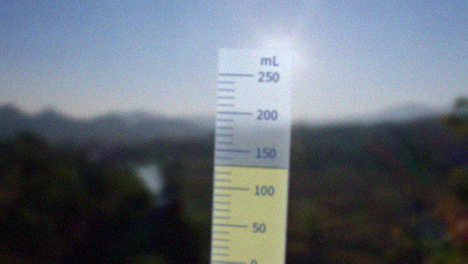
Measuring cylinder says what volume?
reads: 130 mL
